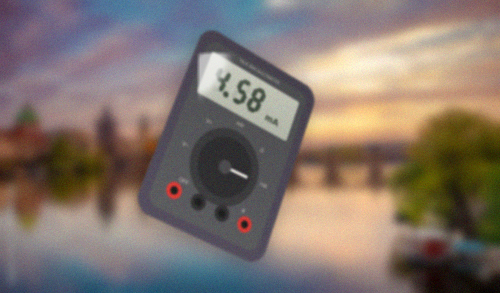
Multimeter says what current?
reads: 4.58 mA
